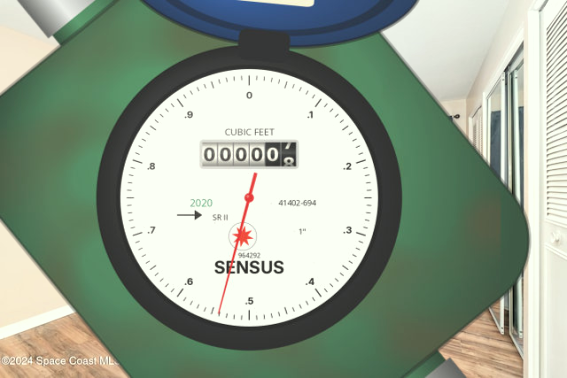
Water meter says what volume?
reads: 7.54 ft³
